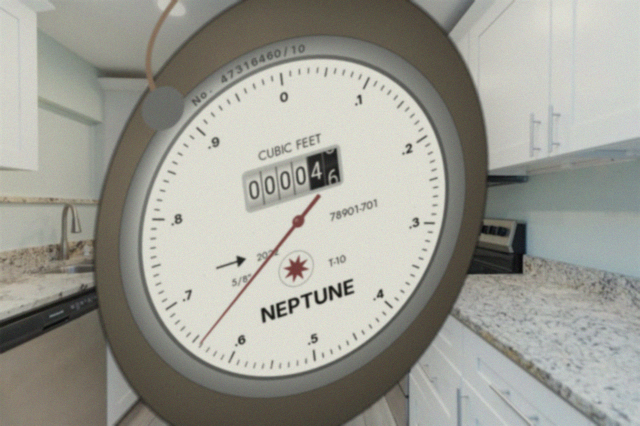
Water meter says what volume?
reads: 45.64 ft³
